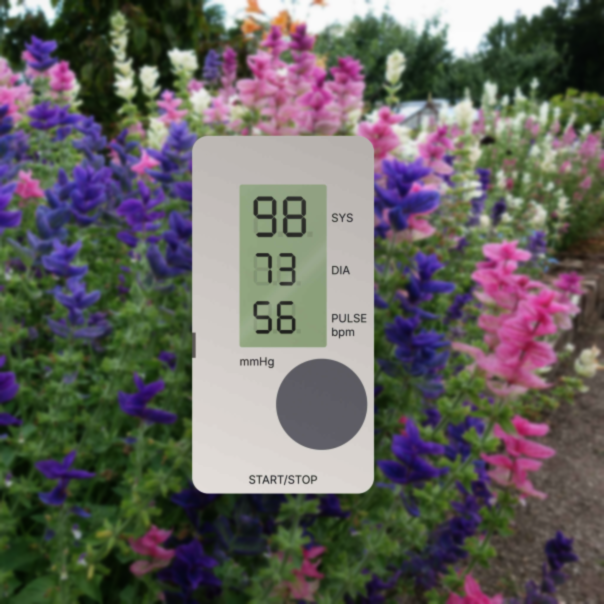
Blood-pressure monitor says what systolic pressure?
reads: 98 mmHg
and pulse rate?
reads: 56 bpm
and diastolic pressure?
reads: 73 mmHg
